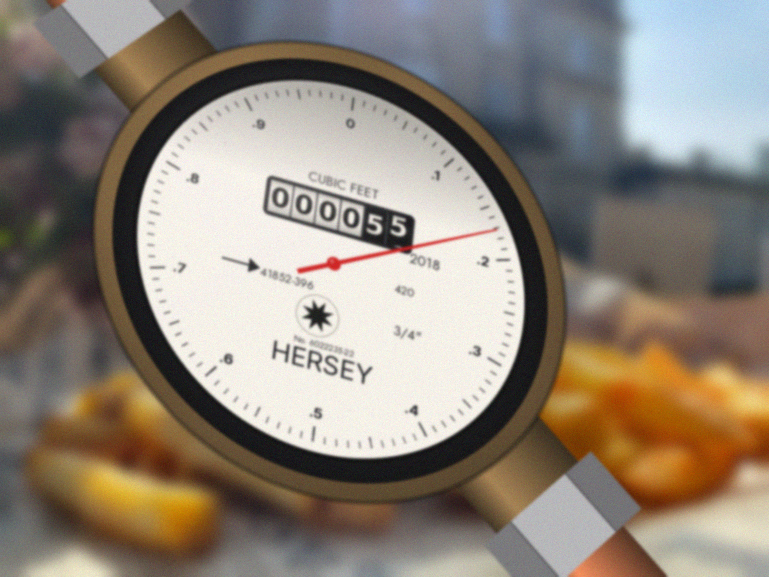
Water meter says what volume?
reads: 55.17 ft³
